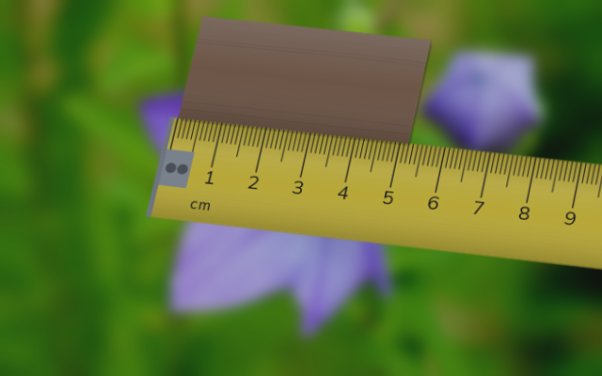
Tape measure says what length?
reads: 5.2 cm
